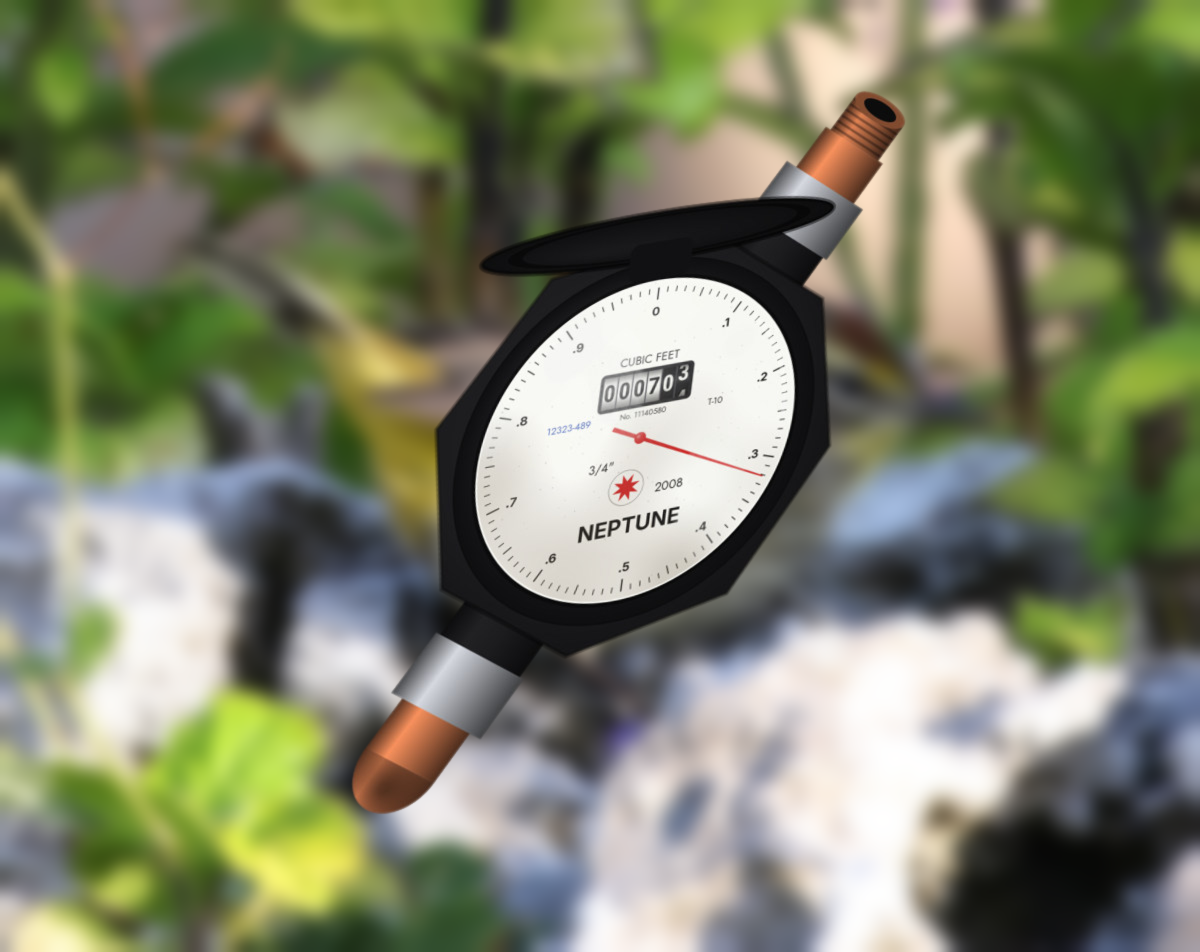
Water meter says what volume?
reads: 703.32 ft³
